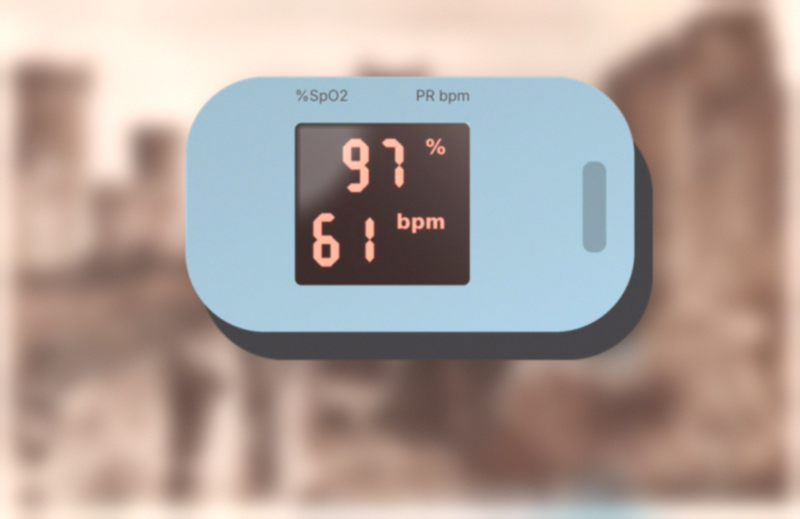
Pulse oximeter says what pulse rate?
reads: 61 bpm
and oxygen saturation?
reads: 97 %
